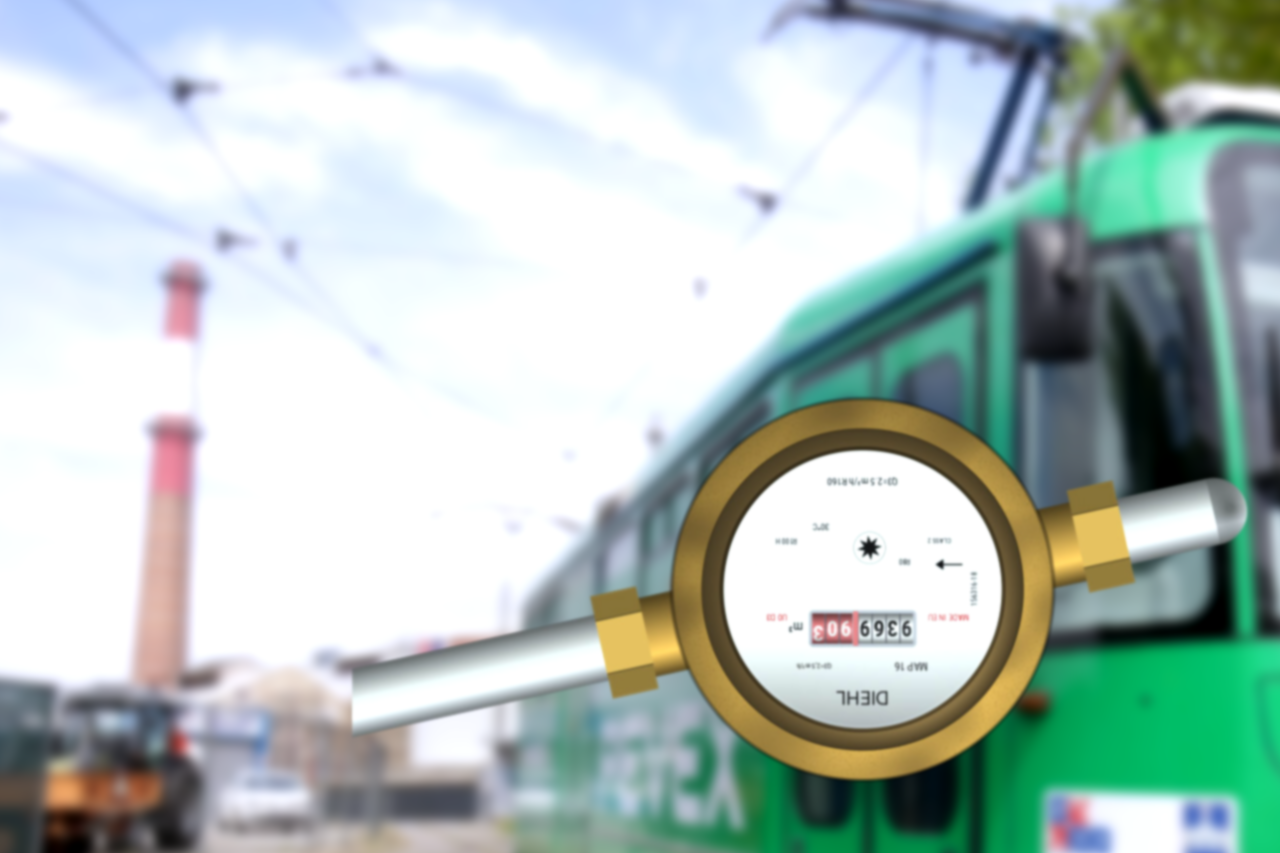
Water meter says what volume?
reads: 9369.903 m³
